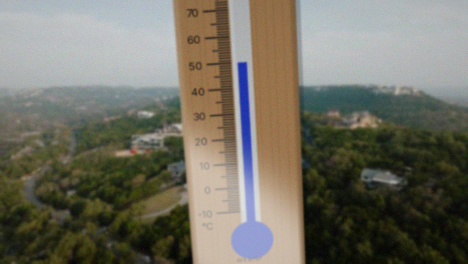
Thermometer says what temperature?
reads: 50 °C
